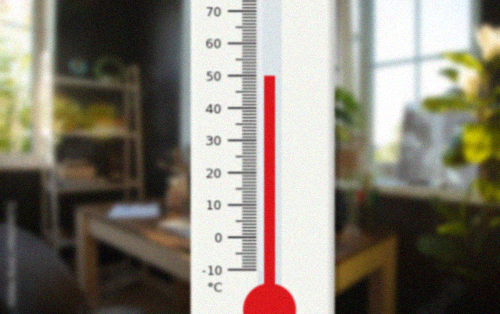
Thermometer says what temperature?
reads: 50 °C
